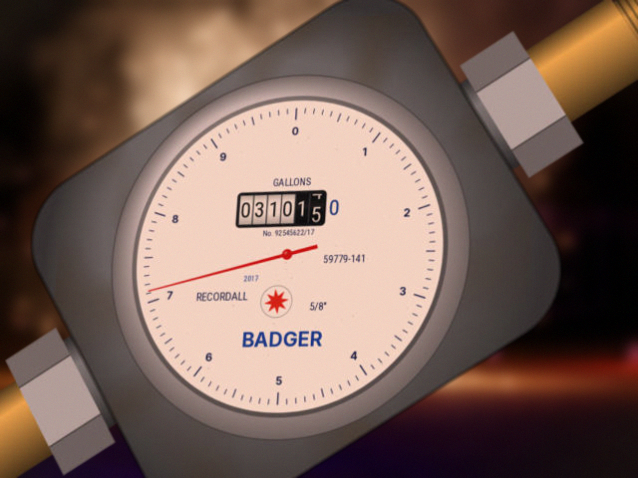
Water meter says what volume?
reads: 310147.1 gal
